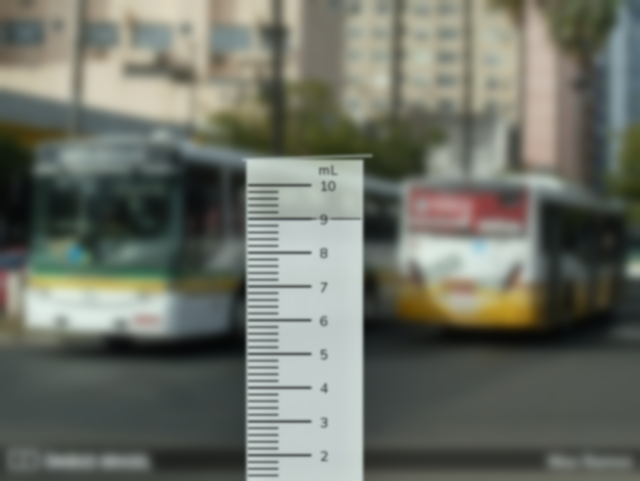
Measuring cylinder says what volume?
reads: 9 mL
